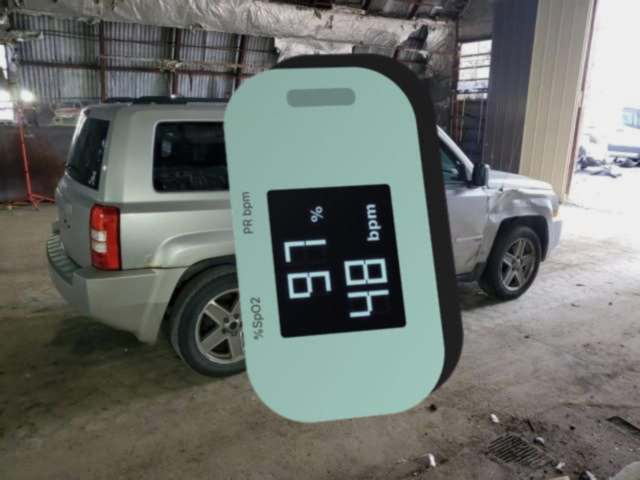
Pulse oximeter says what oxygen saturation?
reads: 97 %
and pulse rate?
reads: 48 bpm
